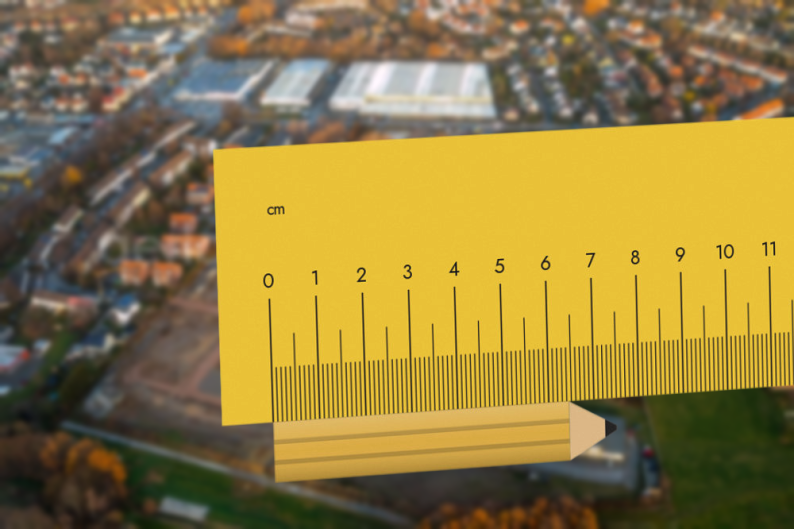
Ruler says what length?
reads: 7.5 cm
